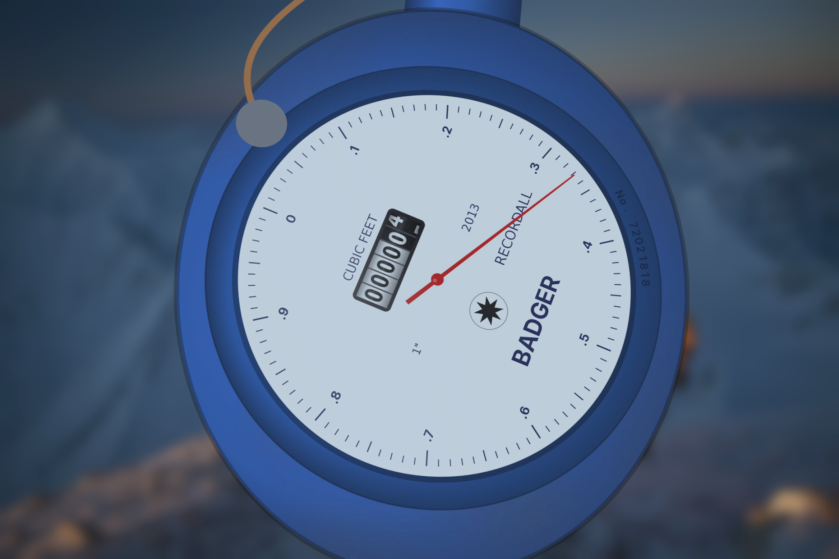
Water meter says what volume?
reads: 4.33 ft³
